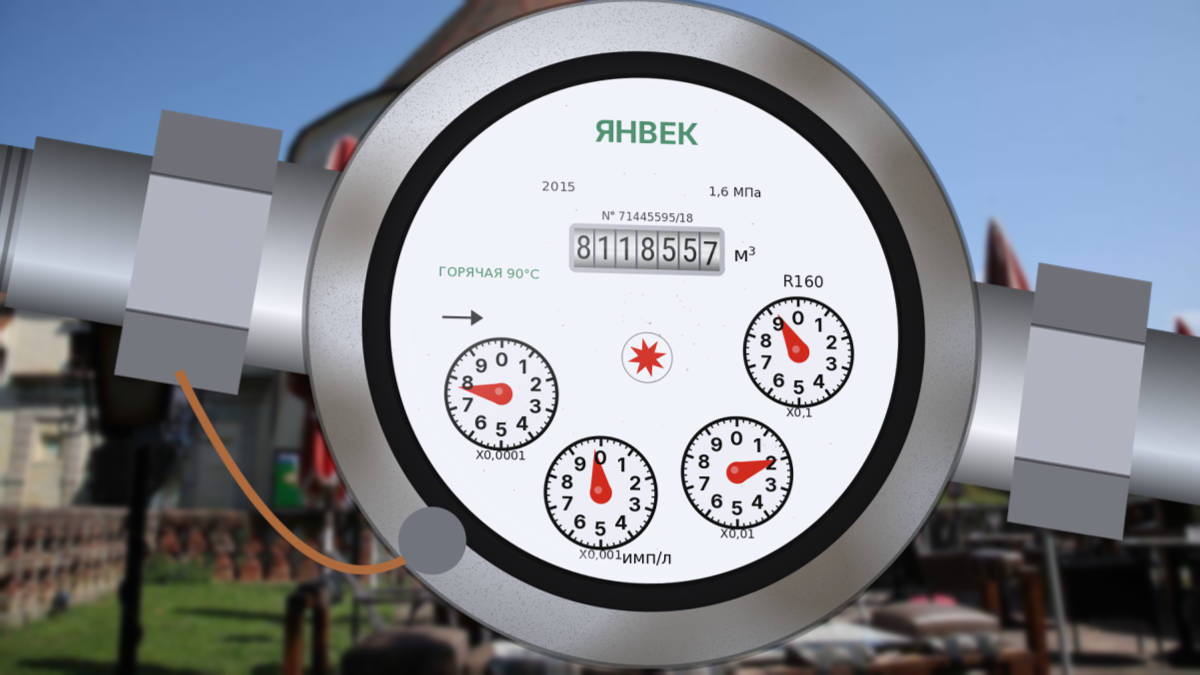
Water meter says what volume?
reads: 8118556.9197 m³
